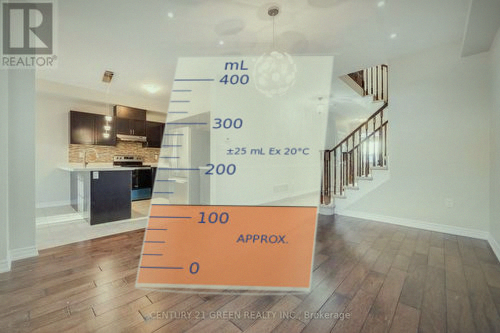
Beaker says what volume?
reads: 125 mL
